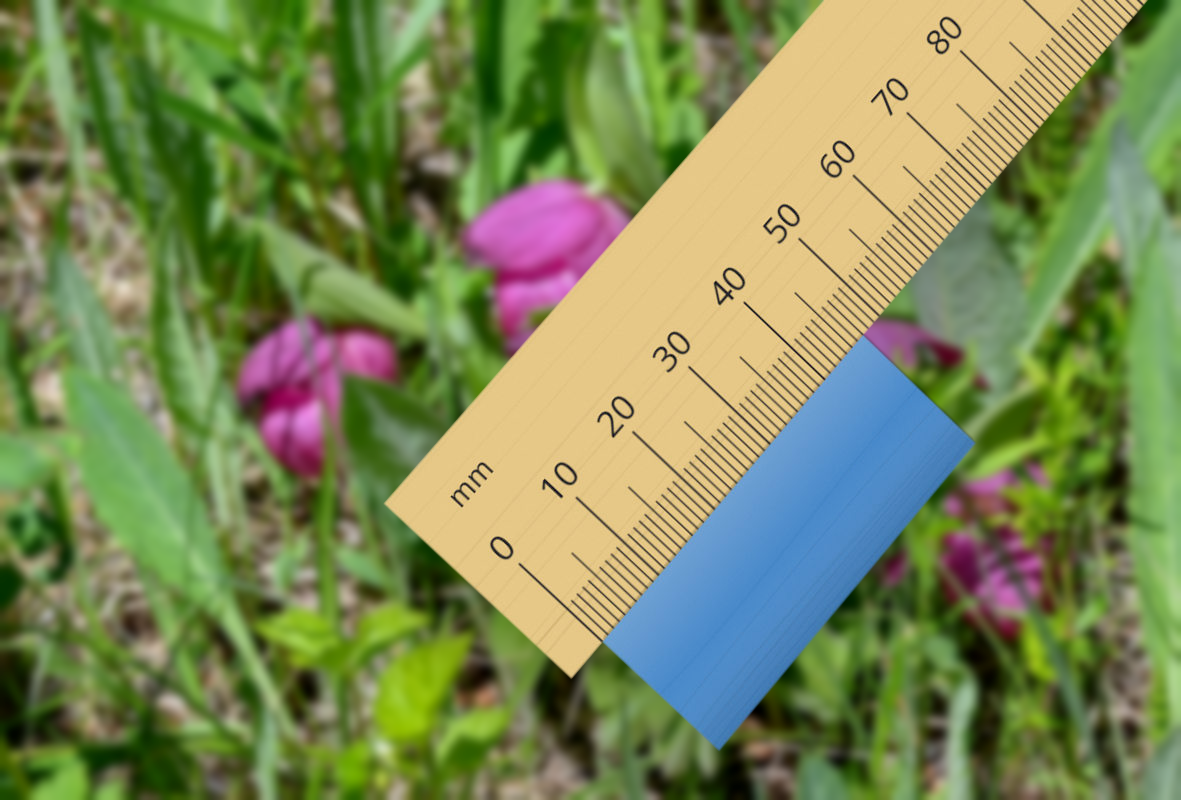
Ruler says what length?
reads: 47 mm
